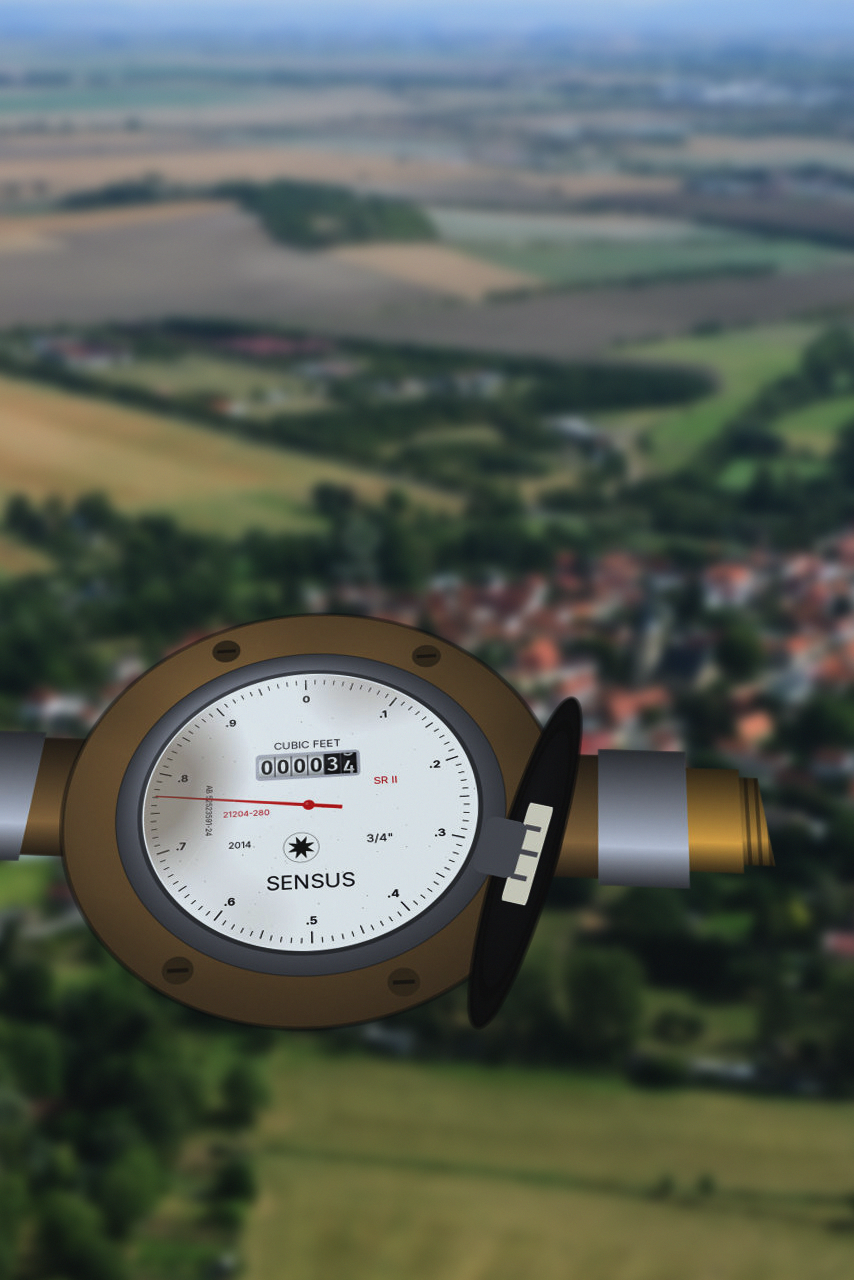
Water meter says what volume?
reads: 33.77 ft³
